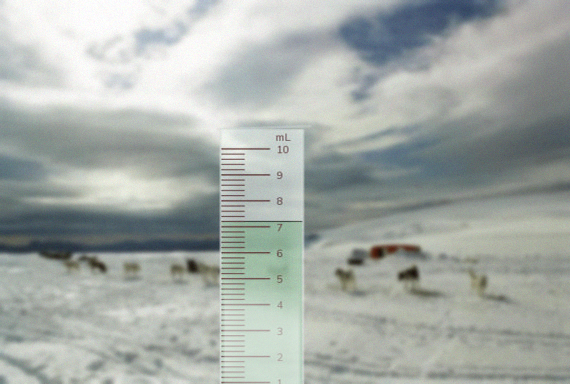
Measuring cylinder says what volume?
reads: 7.2 mL
